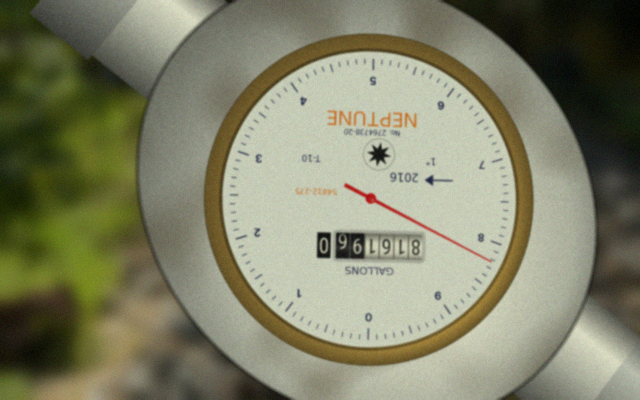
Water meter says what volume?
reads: 8161958.2 gal
